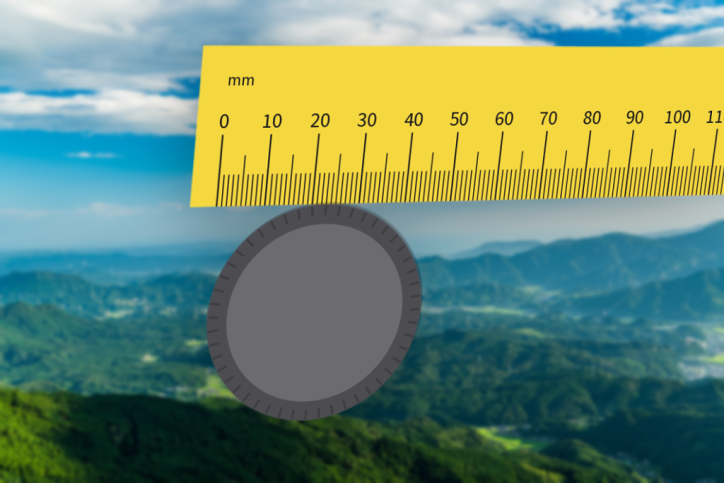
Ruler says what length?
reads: 46 mm
